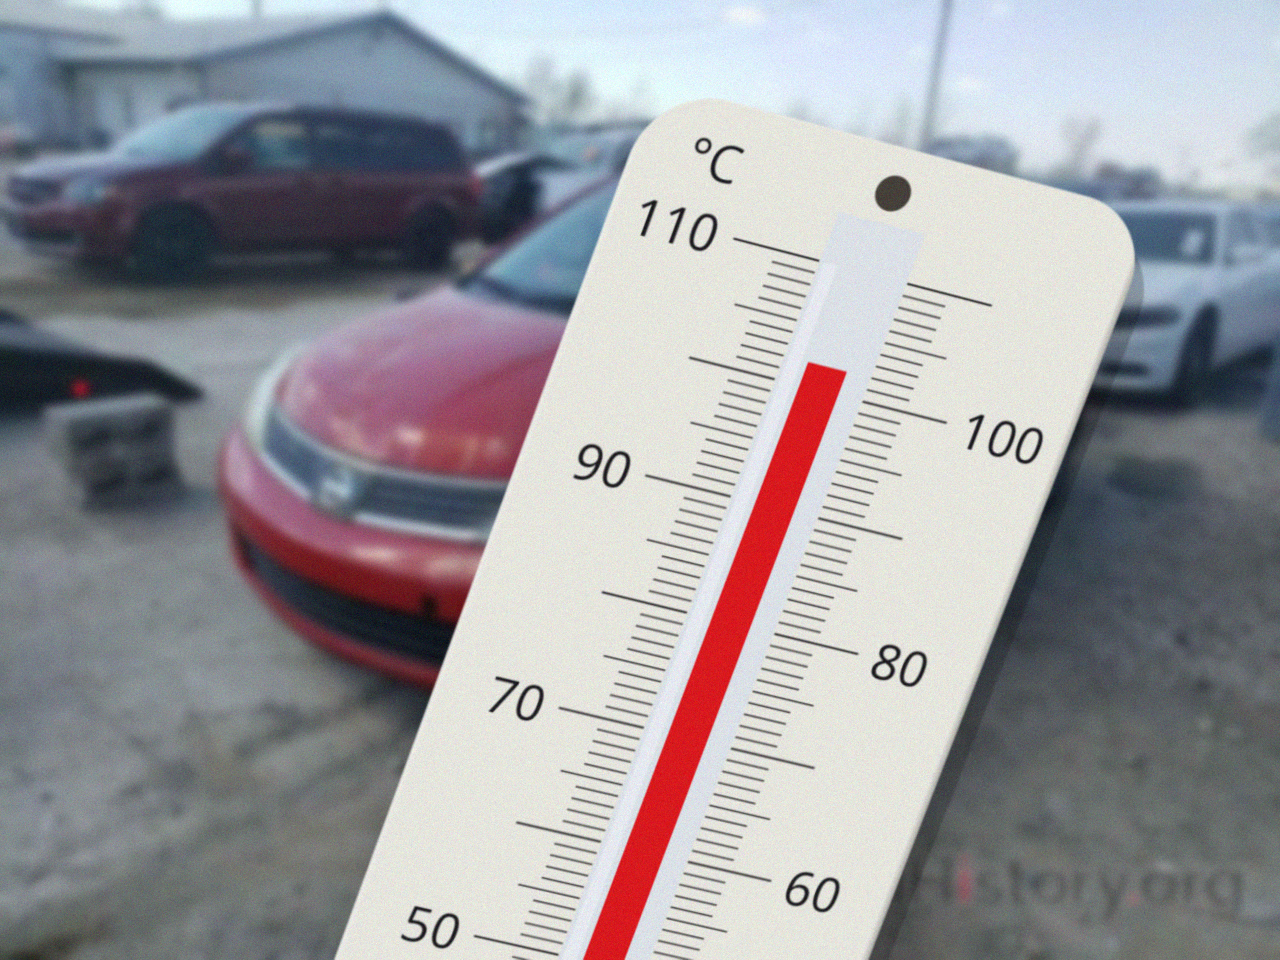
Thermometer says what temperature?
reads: 102 °C
